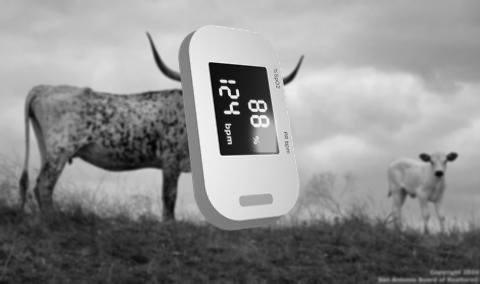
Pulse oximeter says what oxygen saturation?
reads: 88 %
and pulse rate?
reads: 124 bpm
